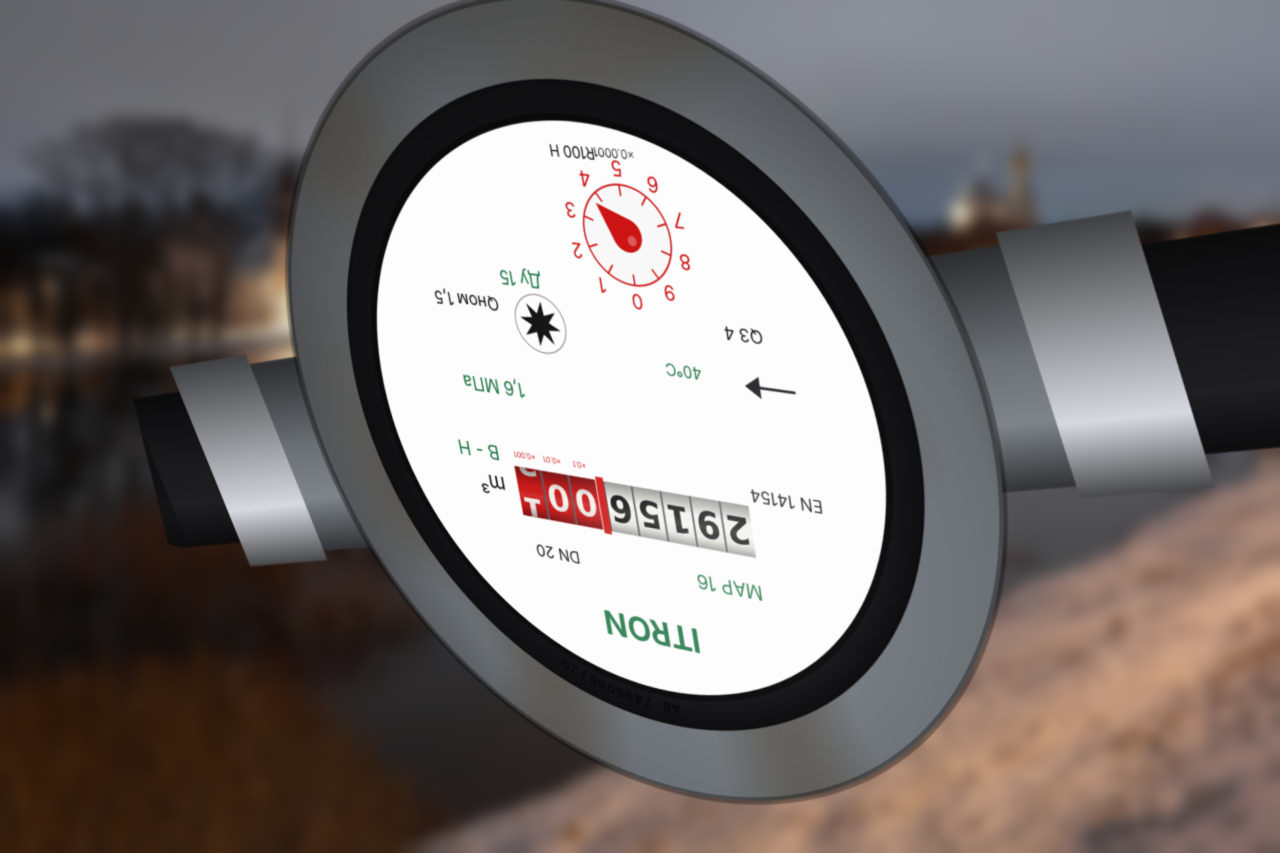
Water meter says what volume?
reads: 29156.0013 m³
